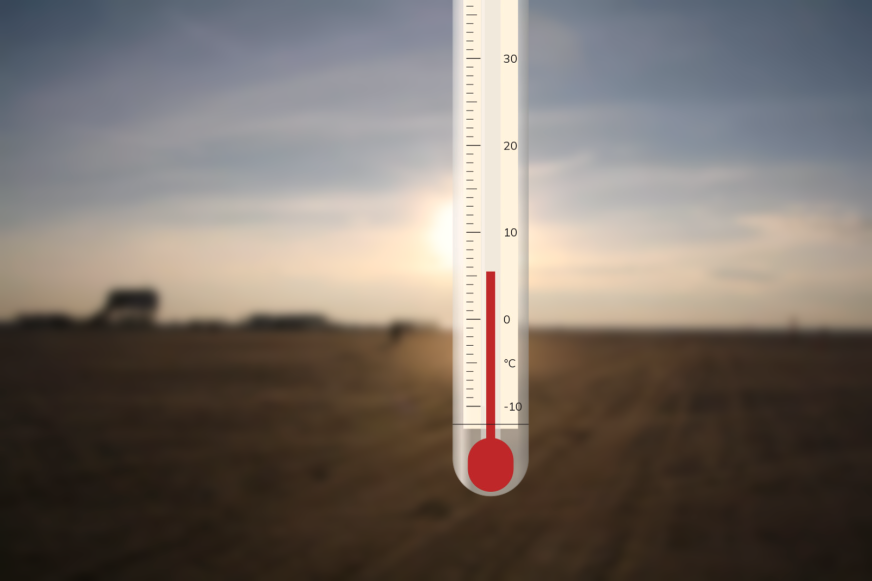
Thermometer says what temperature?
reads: 5.5 °C
